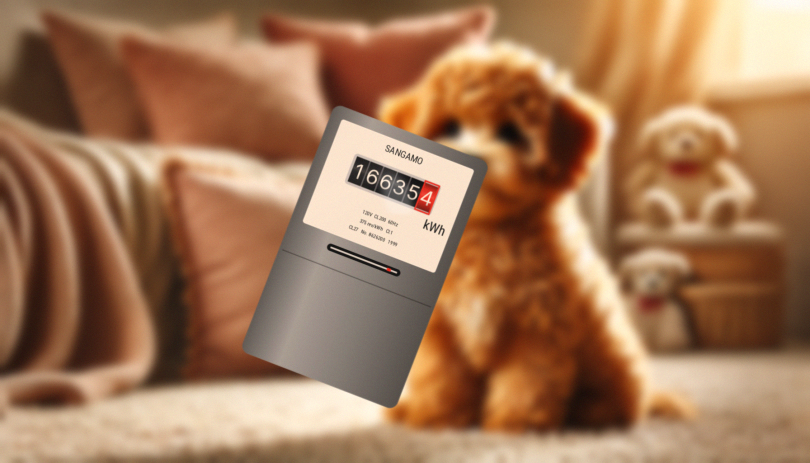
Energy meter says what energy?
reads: 16635.4 kWh
